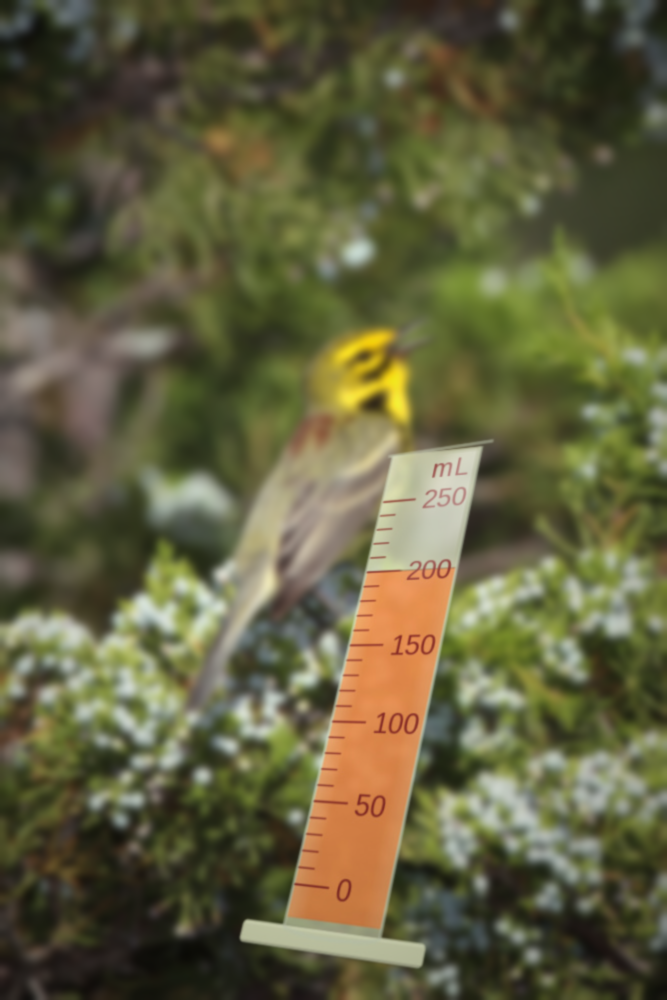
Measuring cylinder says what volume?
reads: 200 mL
